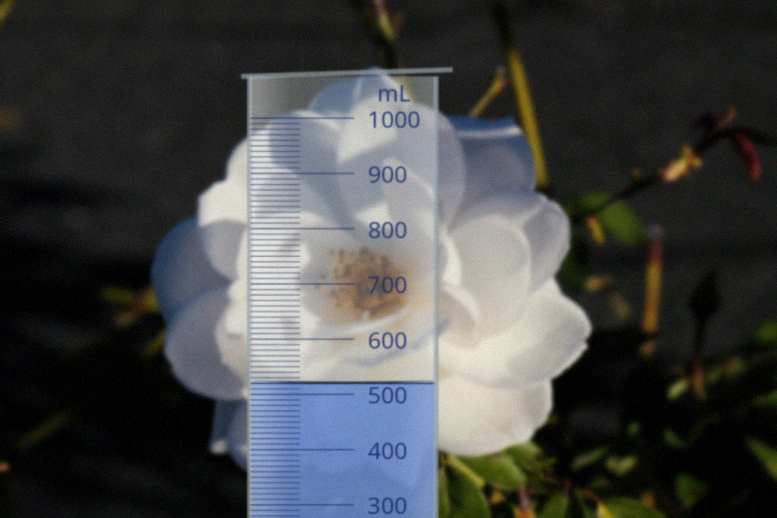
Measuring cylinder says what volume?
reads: 520 mL
